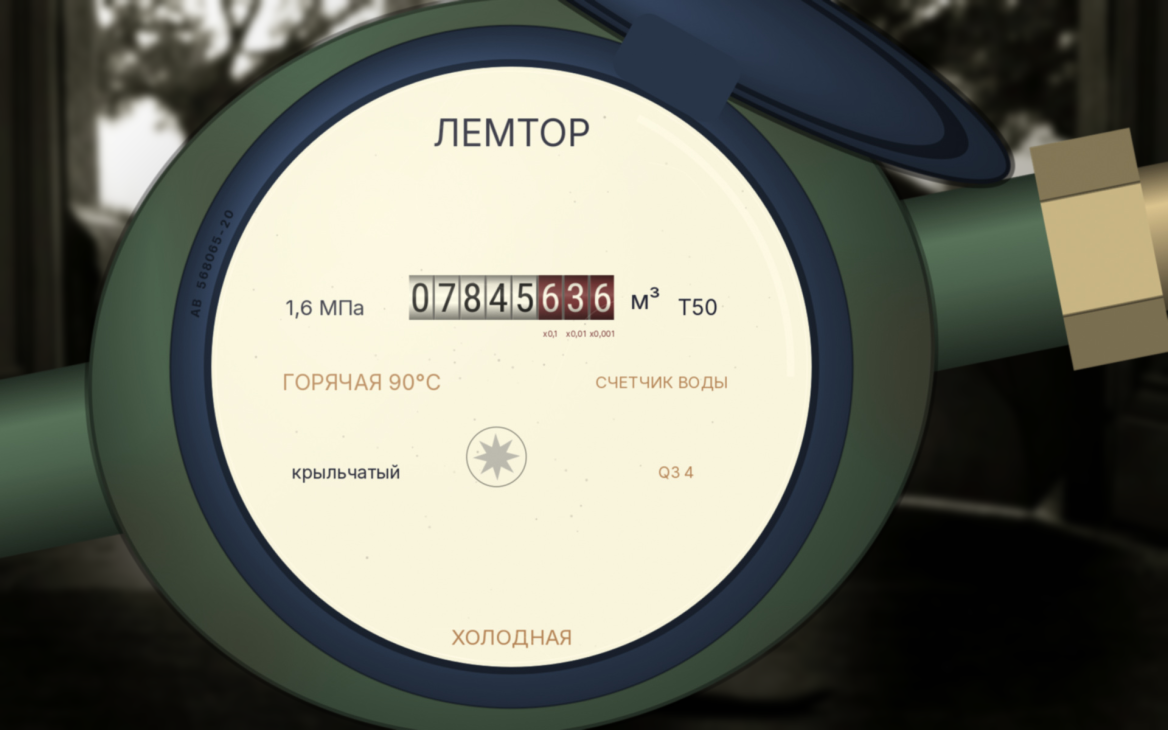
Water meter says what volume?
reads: 7845.636 m³
